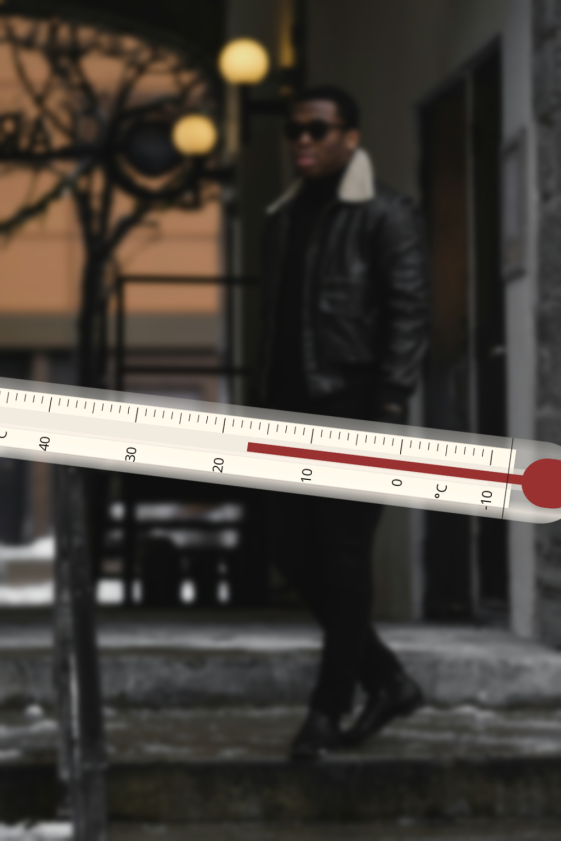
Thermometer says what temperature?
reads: 17 °C
